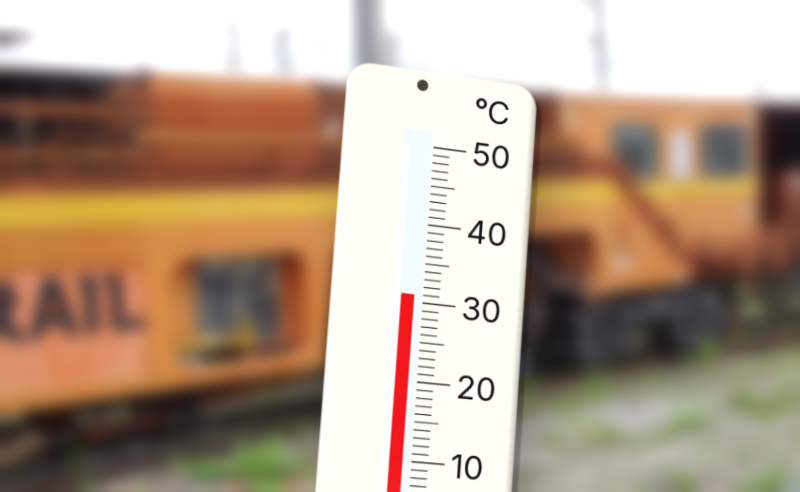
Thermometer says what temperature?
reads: 31 °C
